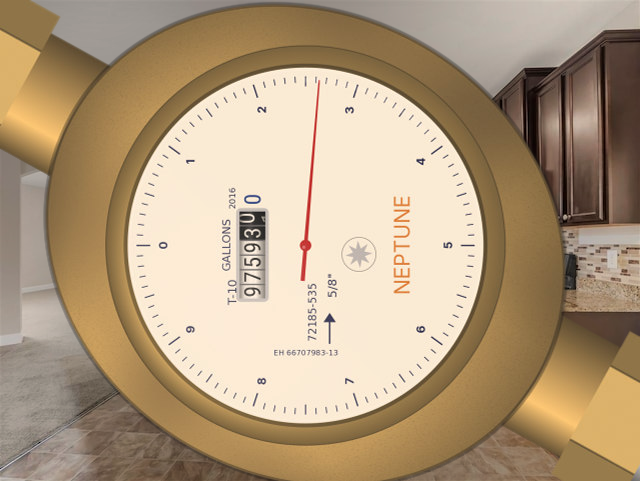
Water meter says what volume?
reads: 9759302.6 gal
